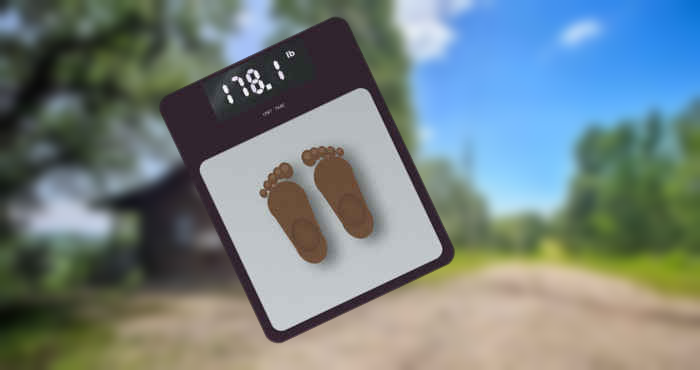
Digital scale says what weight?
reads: 178.1 lb
